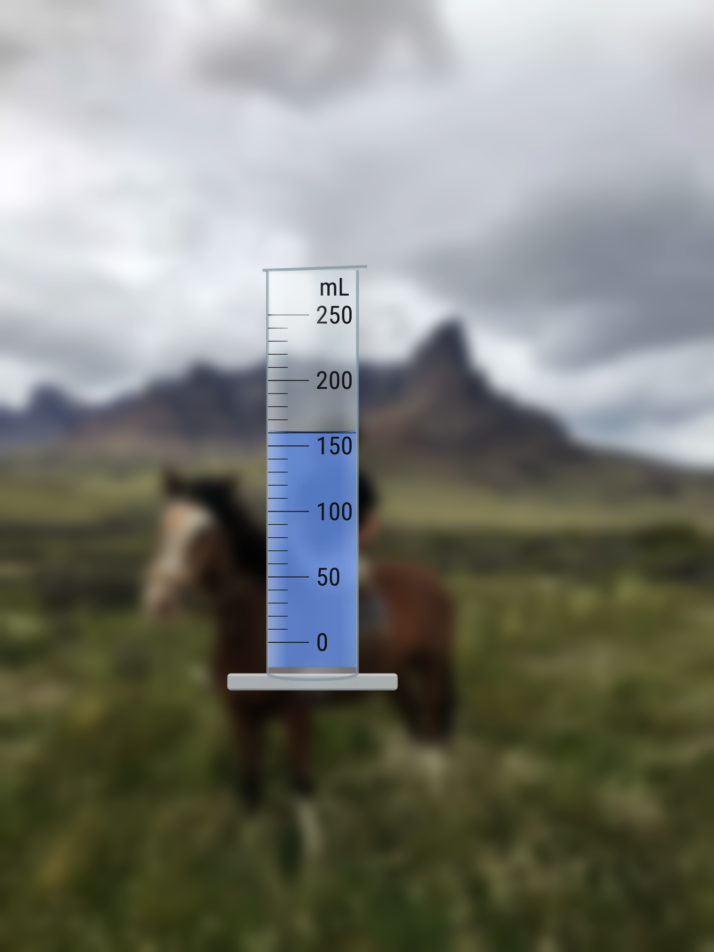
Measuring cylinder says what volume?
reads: 160 mL
